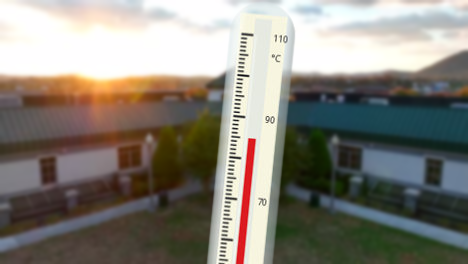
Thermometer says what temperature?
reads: 85 °C
